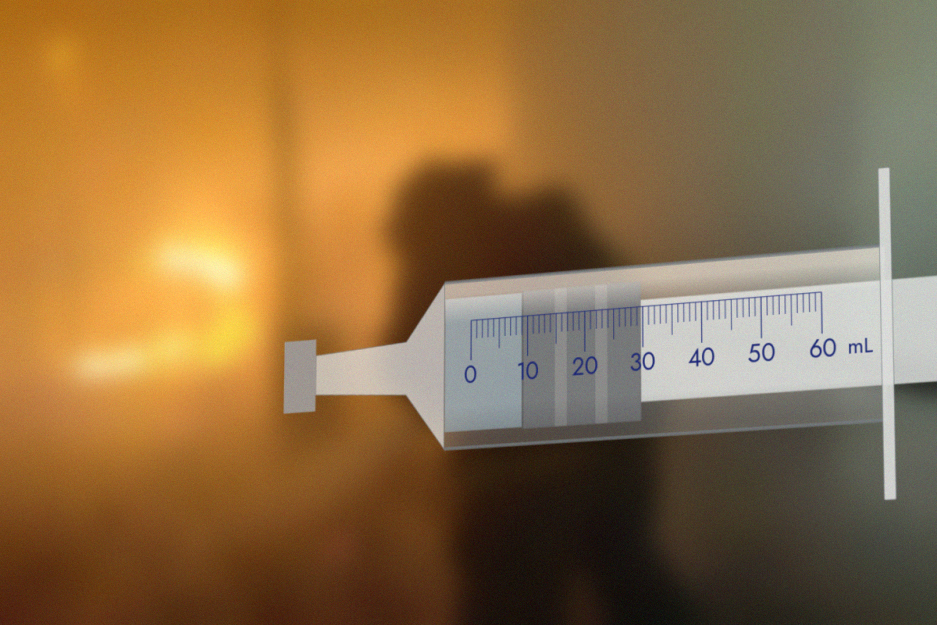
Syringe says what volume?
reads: 9 mL
